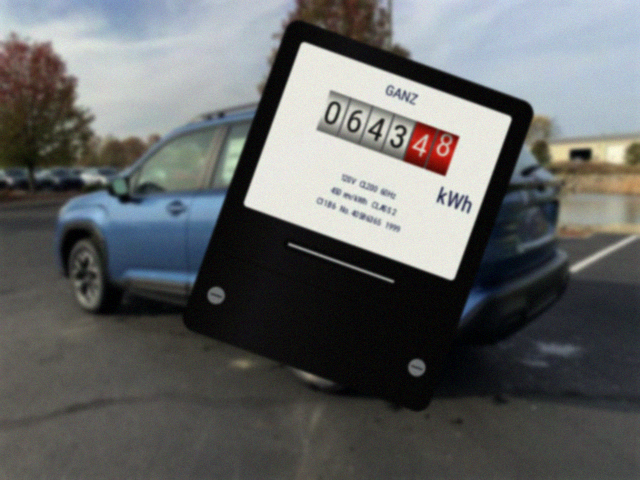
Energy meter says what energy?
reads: 643.48 kWh
